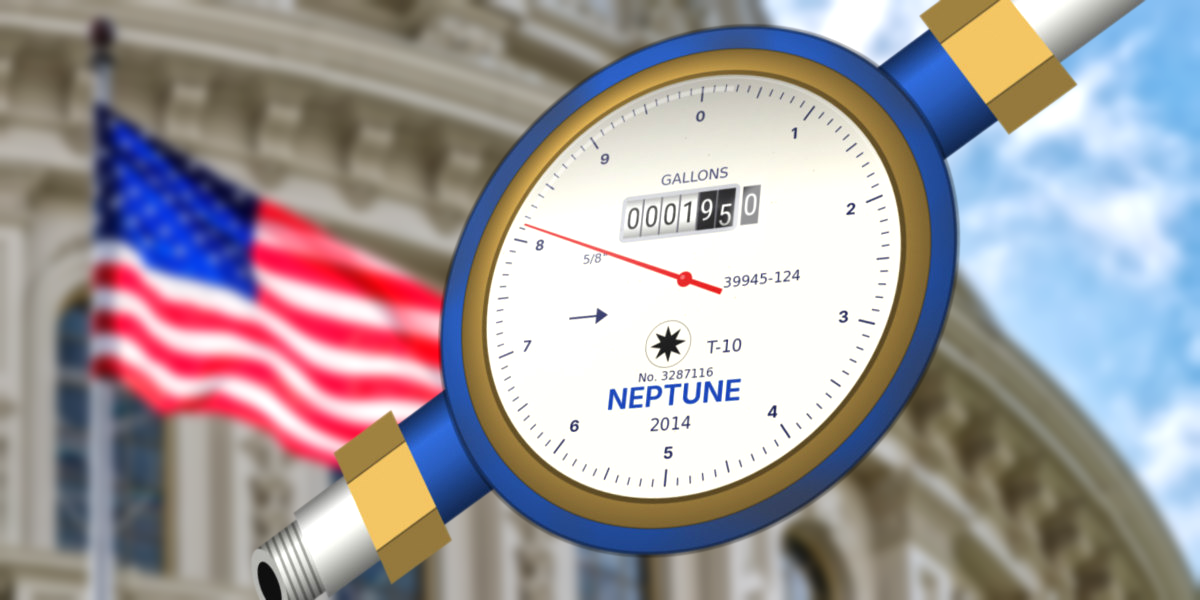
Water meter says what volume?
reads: 1948.1 gal
